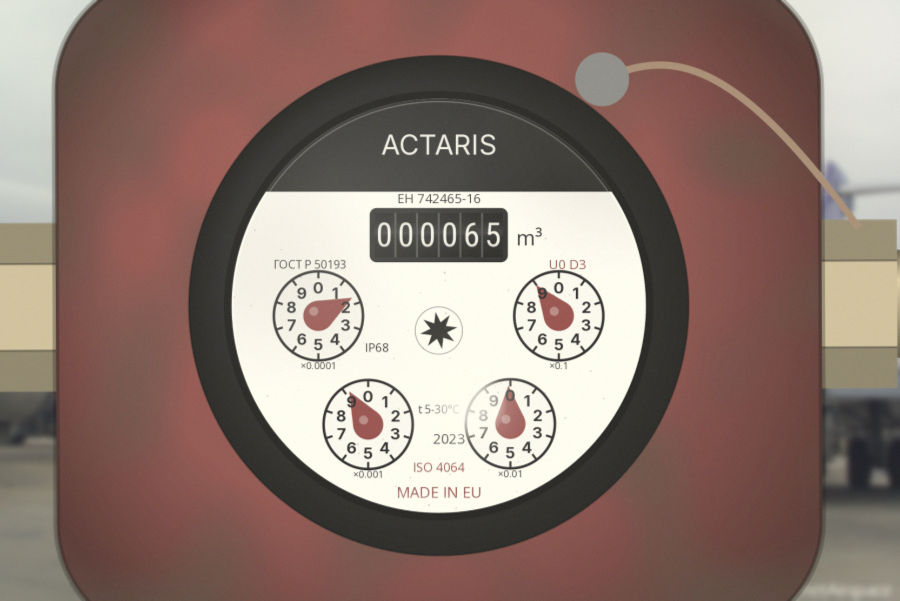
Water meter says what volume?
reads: 65.8991 m³
